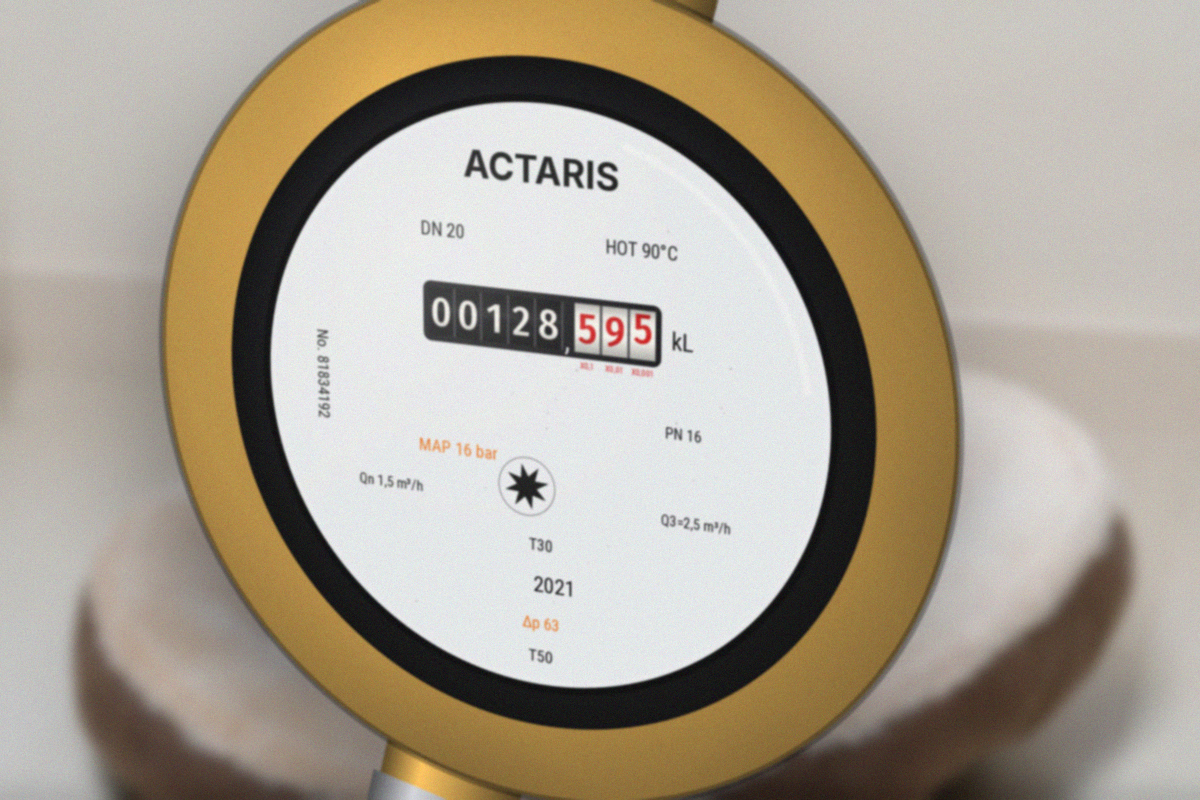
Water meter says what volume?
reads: 128.595 kL
